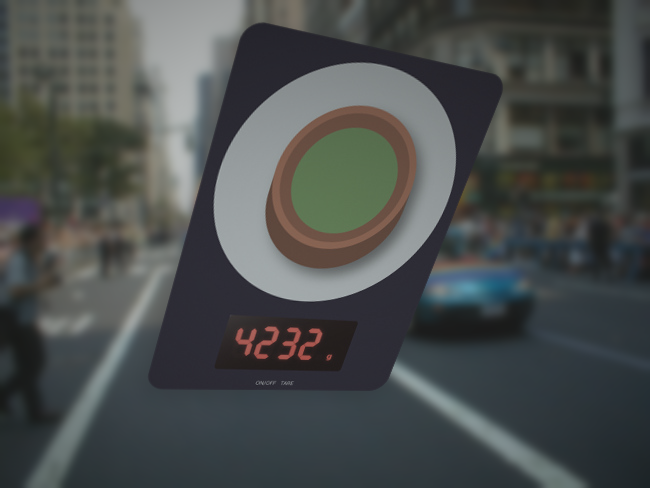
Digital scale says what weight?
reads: 4232 g
